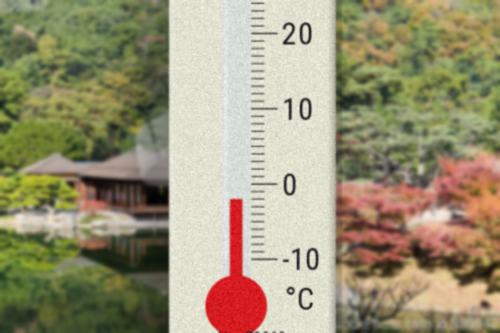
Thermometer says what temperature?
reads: -2 °C
